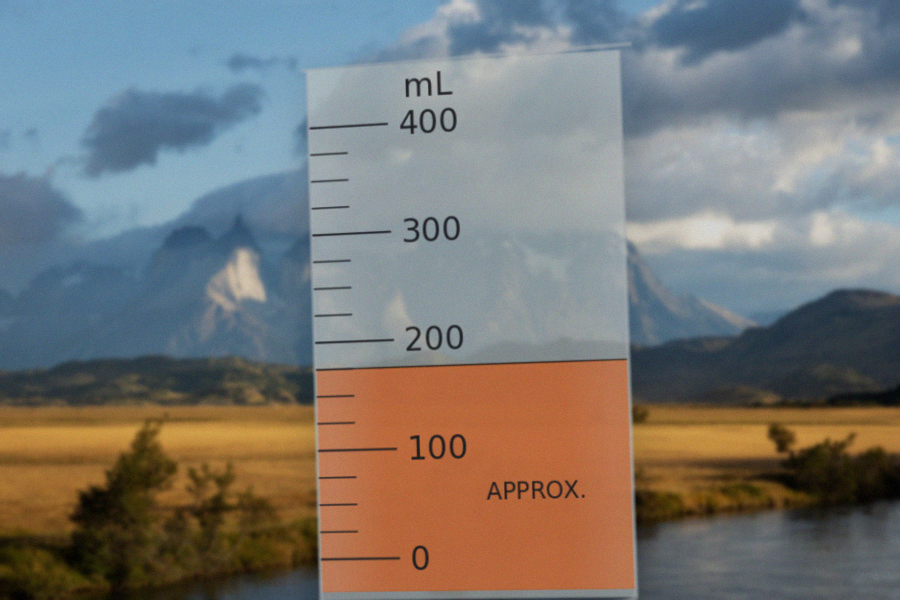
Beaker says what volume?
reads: 175 mL
